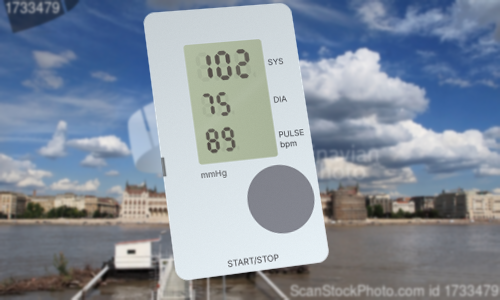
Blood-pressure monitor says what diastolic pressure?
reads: 75 mmHg
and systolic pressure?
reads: 102 mmHg
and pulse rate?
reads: 89 bpm
